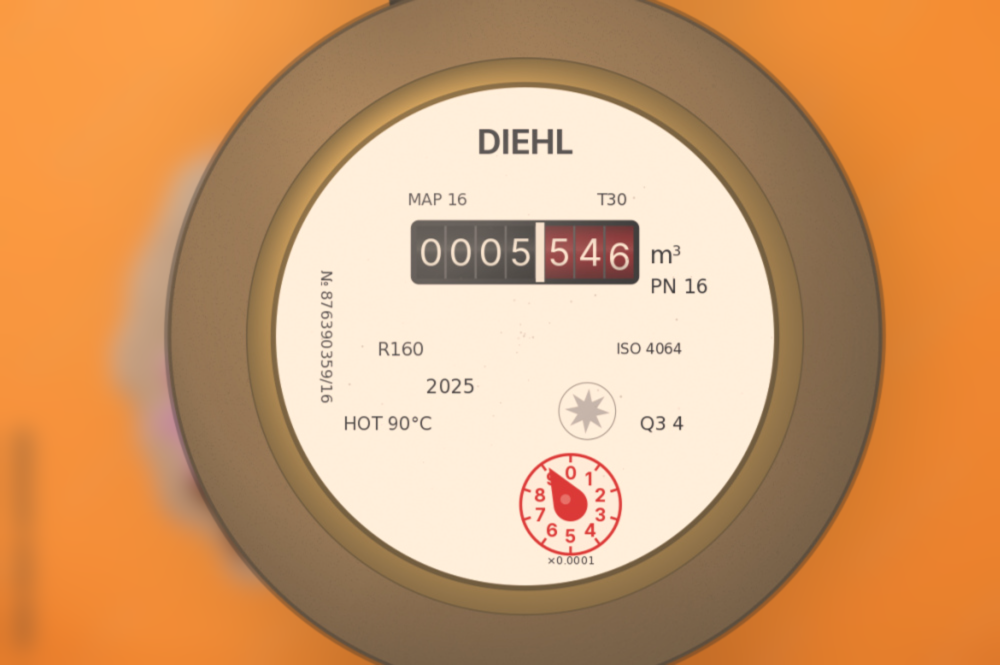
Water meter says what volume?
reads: 5.5459 m³
